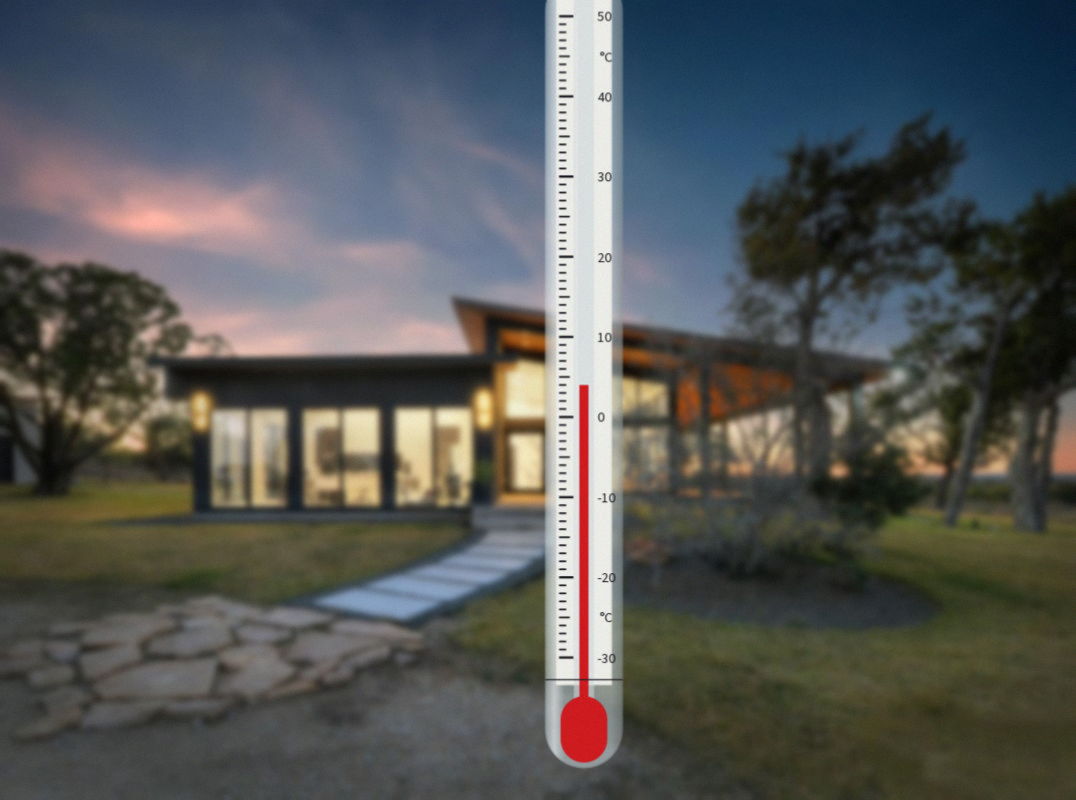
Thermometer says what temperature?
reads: 4 °C
